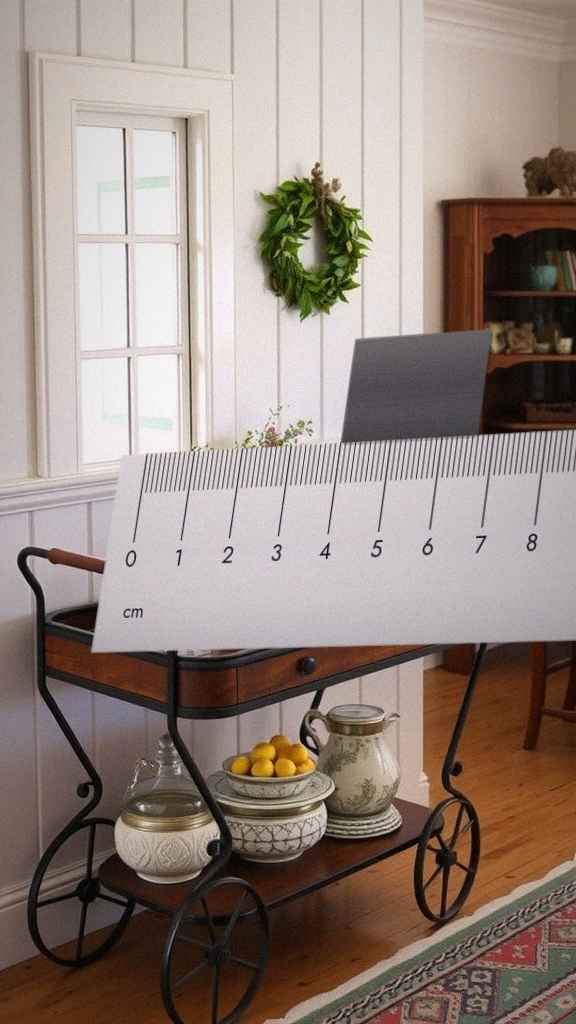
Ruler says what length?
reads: 2.7 cm
